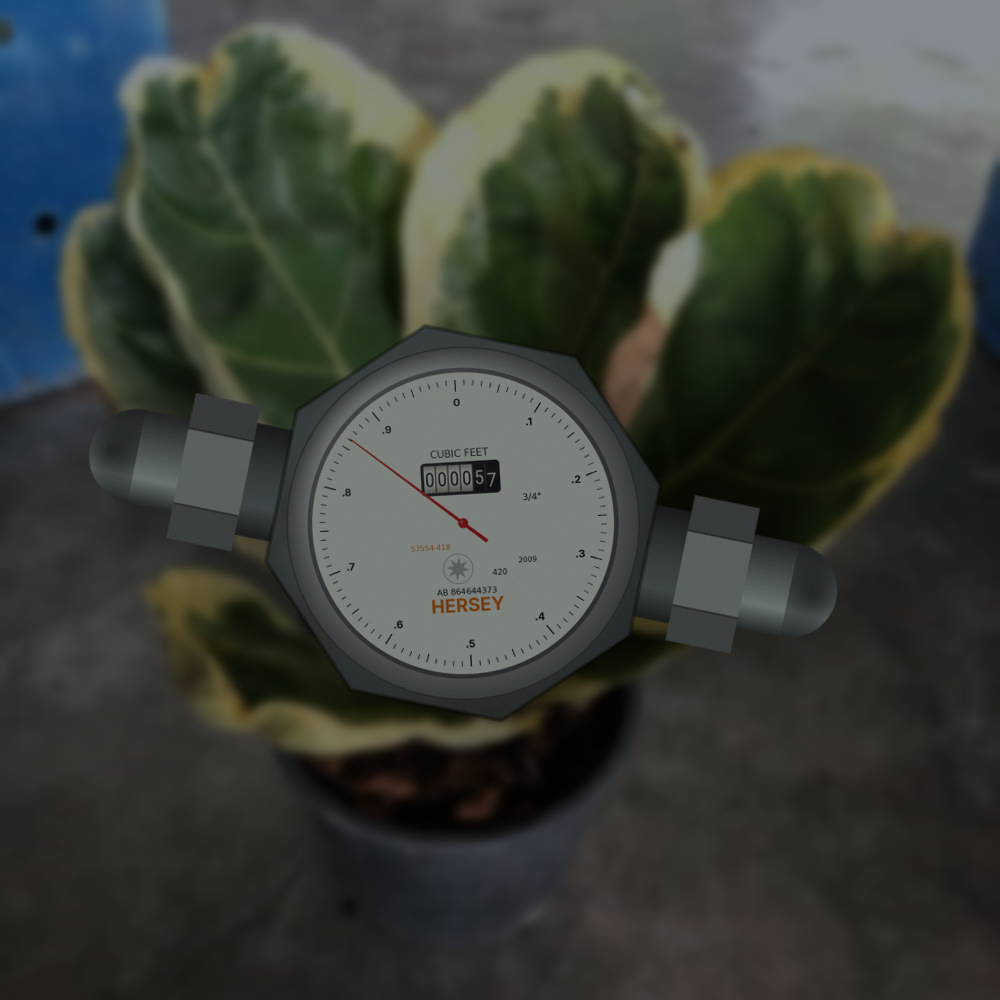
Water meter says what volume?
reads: 56.86 ft³
